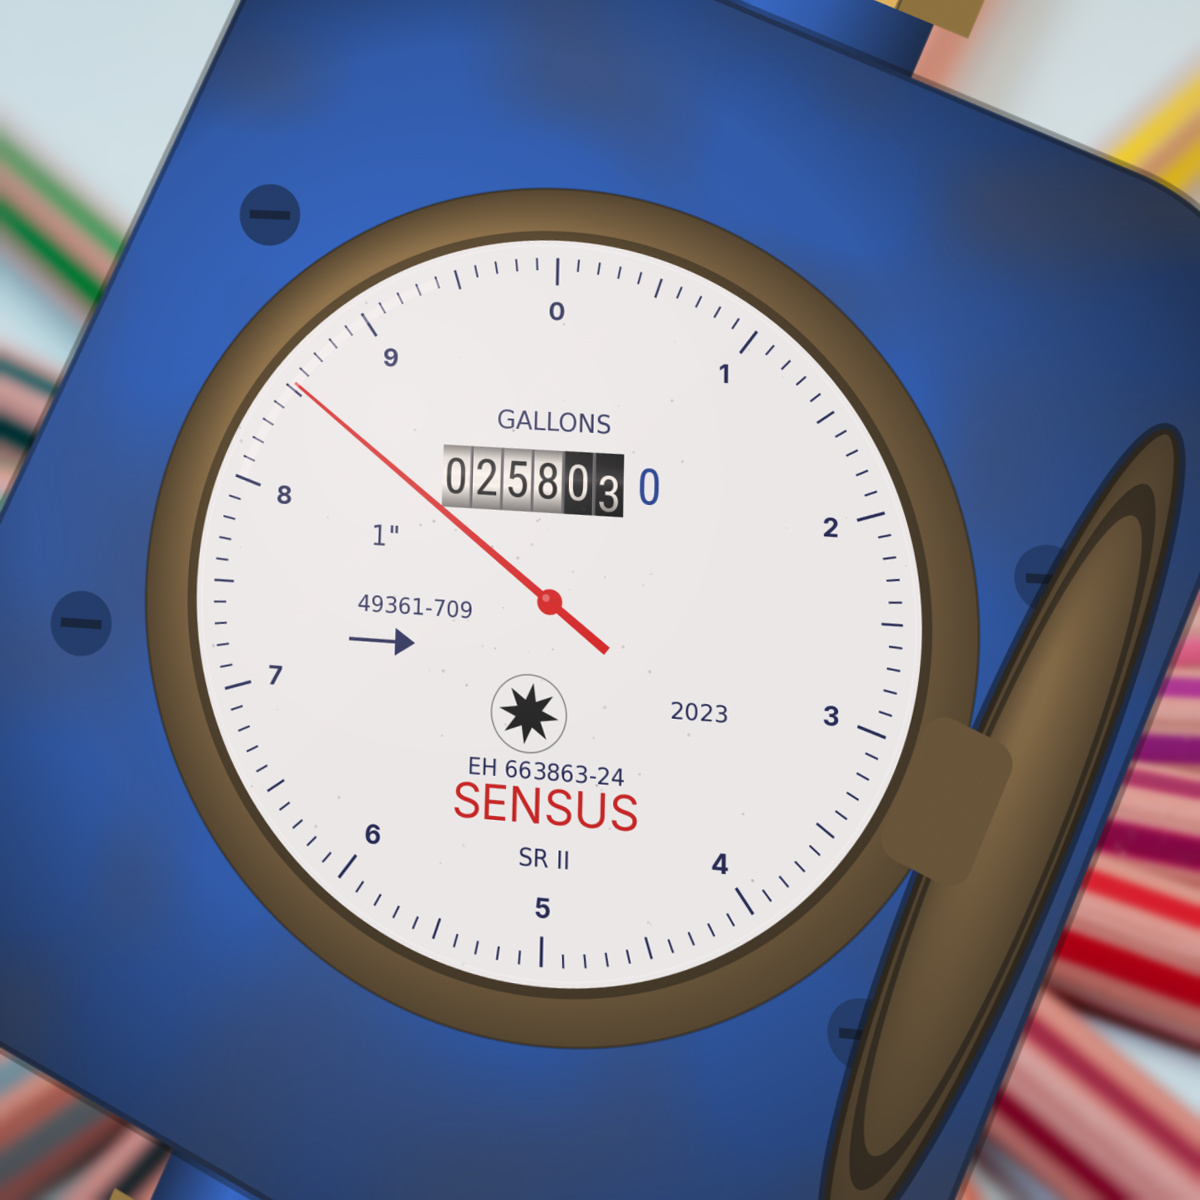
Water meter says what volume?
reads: 258028.5 gal
